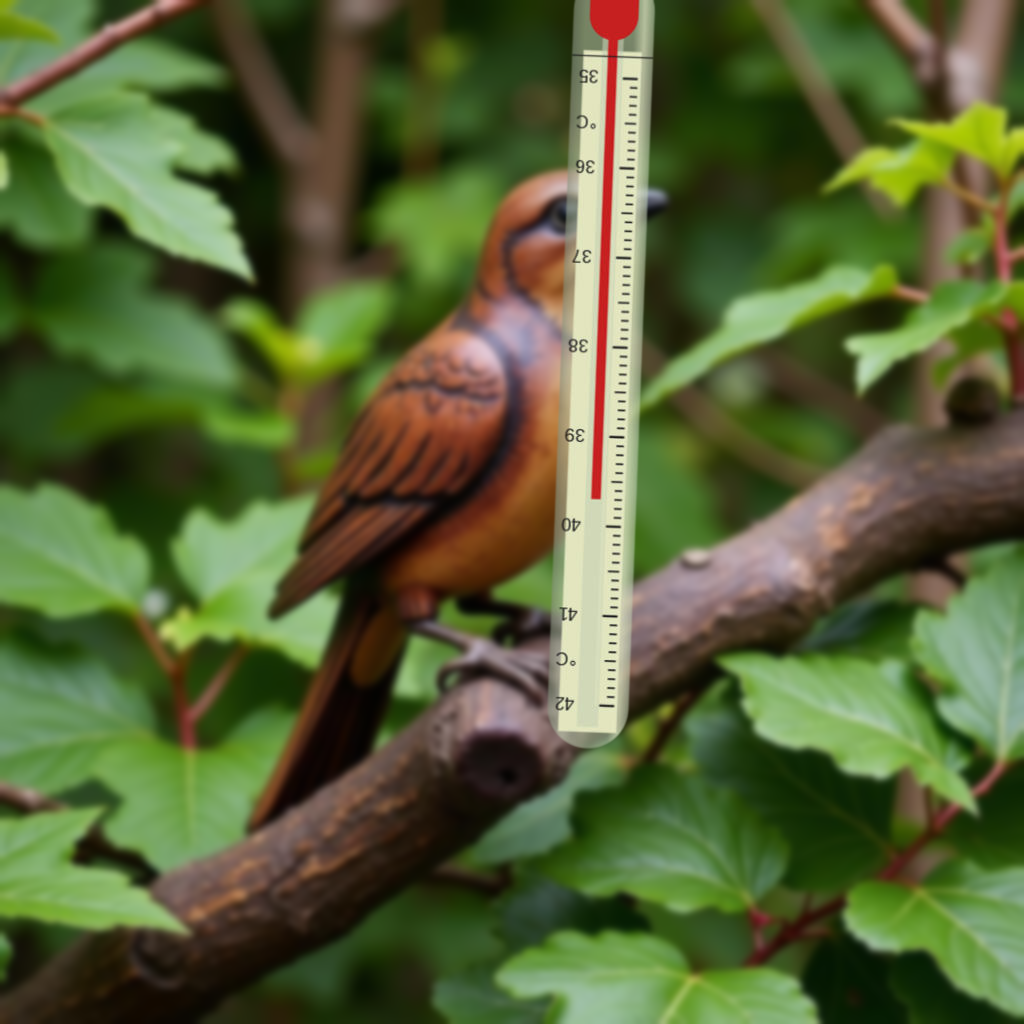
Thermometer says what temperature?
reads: 39.7 °C
